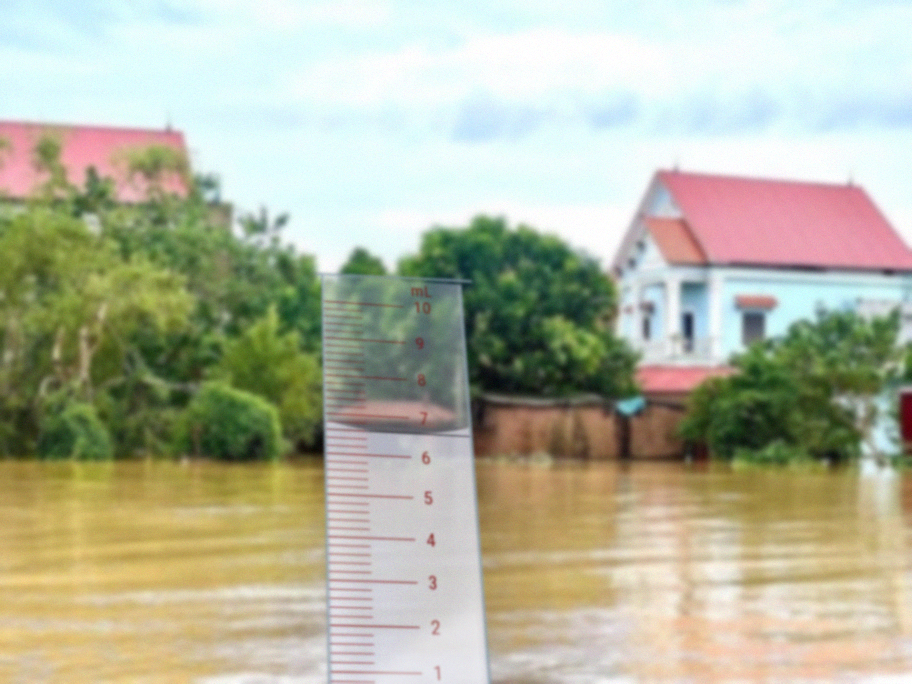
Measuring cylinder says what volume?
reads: 6.6 mL
